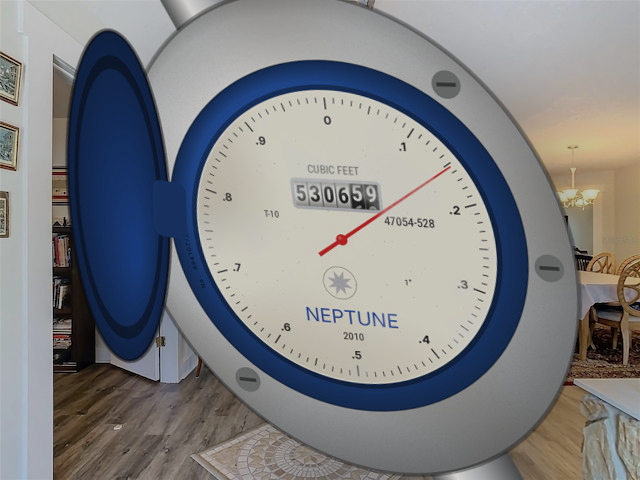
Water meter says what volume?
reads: 530659.15 ft³
